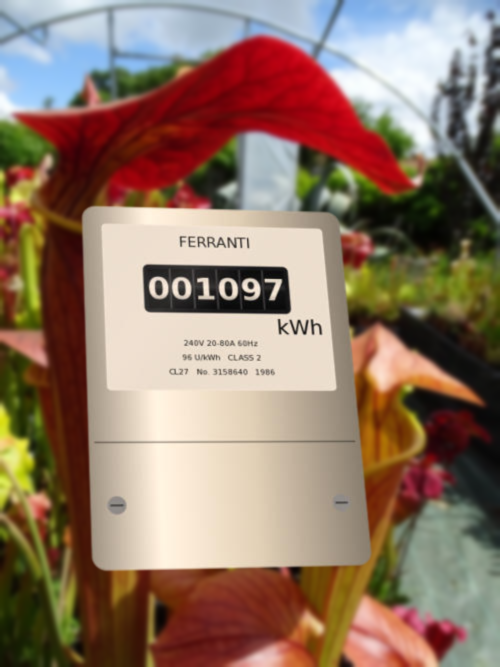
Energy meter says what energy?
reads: 1097 kWh
